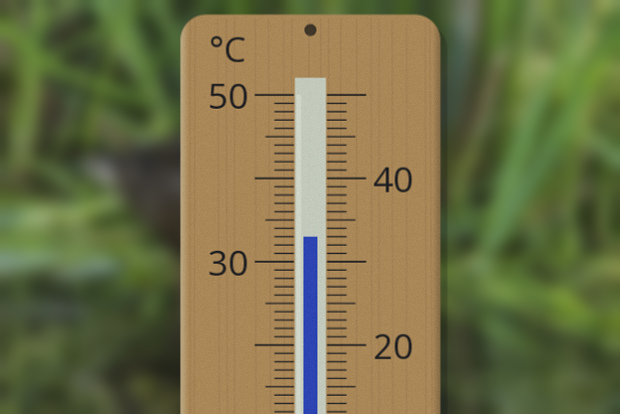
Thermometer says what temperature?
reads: 33 °C
